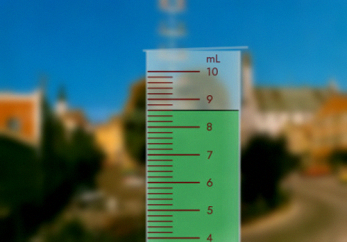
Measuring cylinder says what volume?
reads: 8.6 mL
